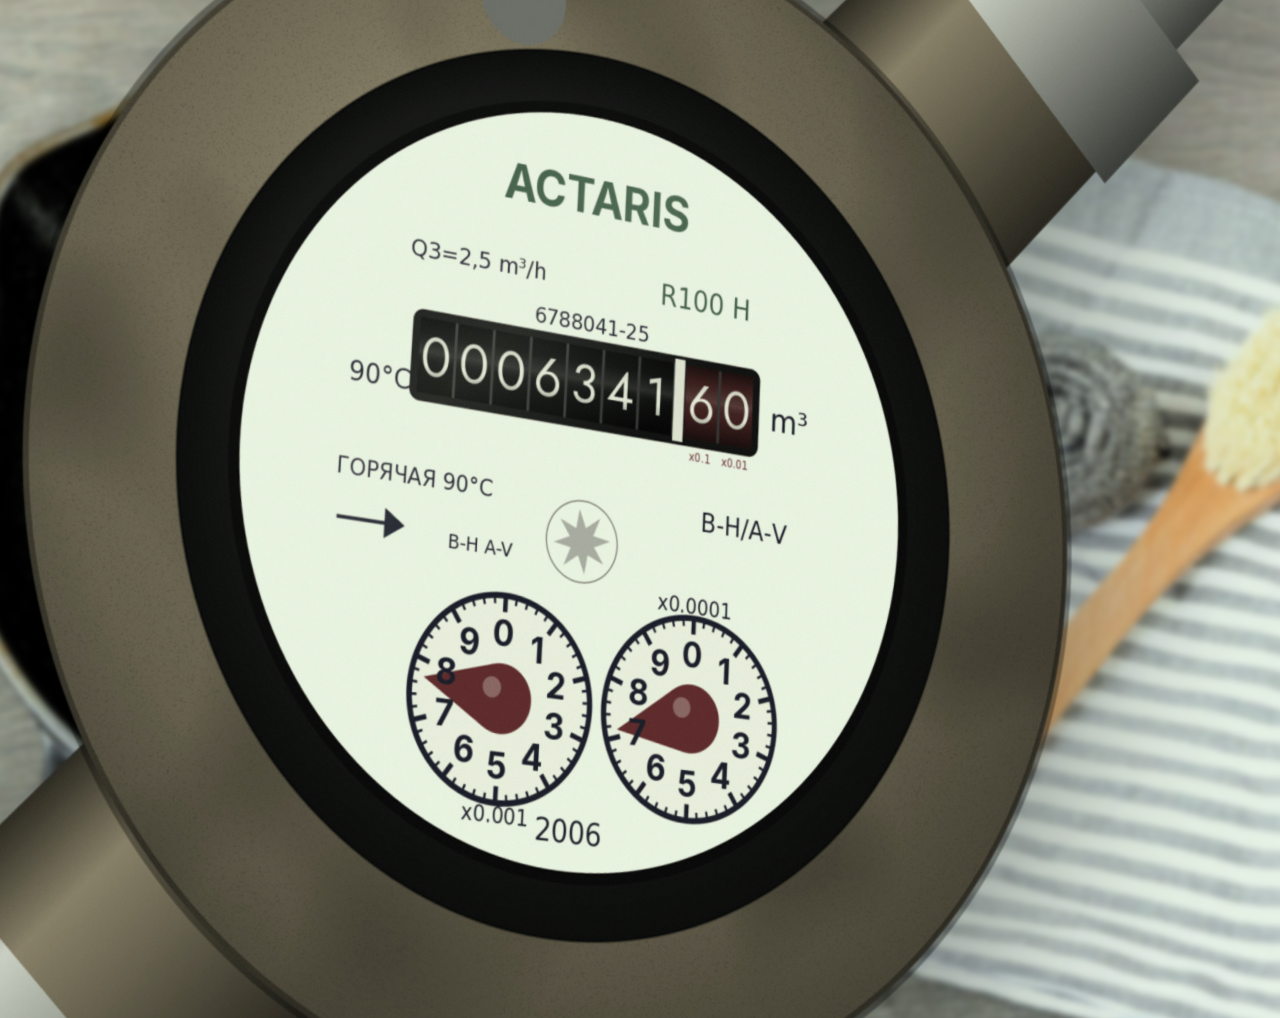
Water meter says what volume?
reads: 6341.6077 m³
